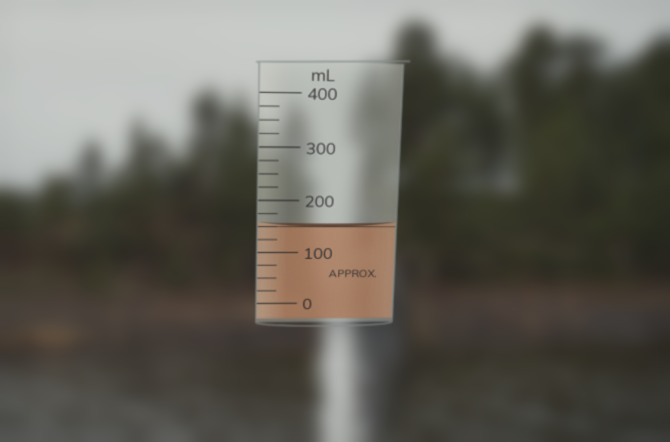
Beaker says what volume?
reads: 150 mL
